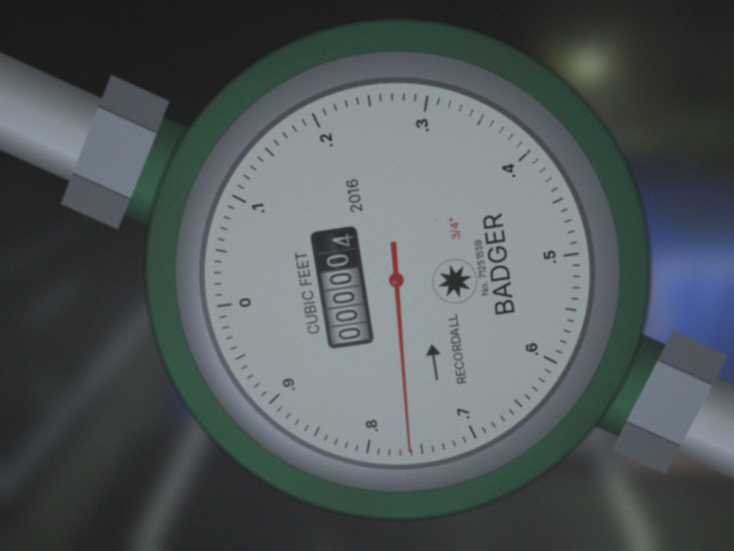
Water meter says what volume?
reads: 3.76 ft³
